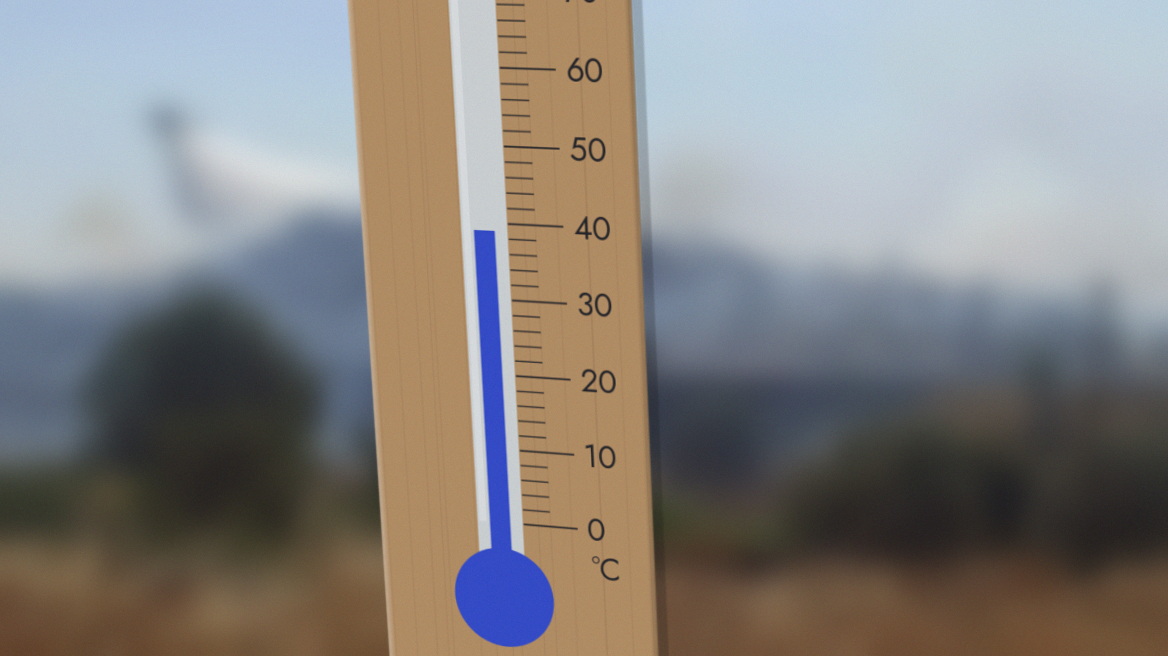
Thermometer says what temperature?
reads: 39 °C
